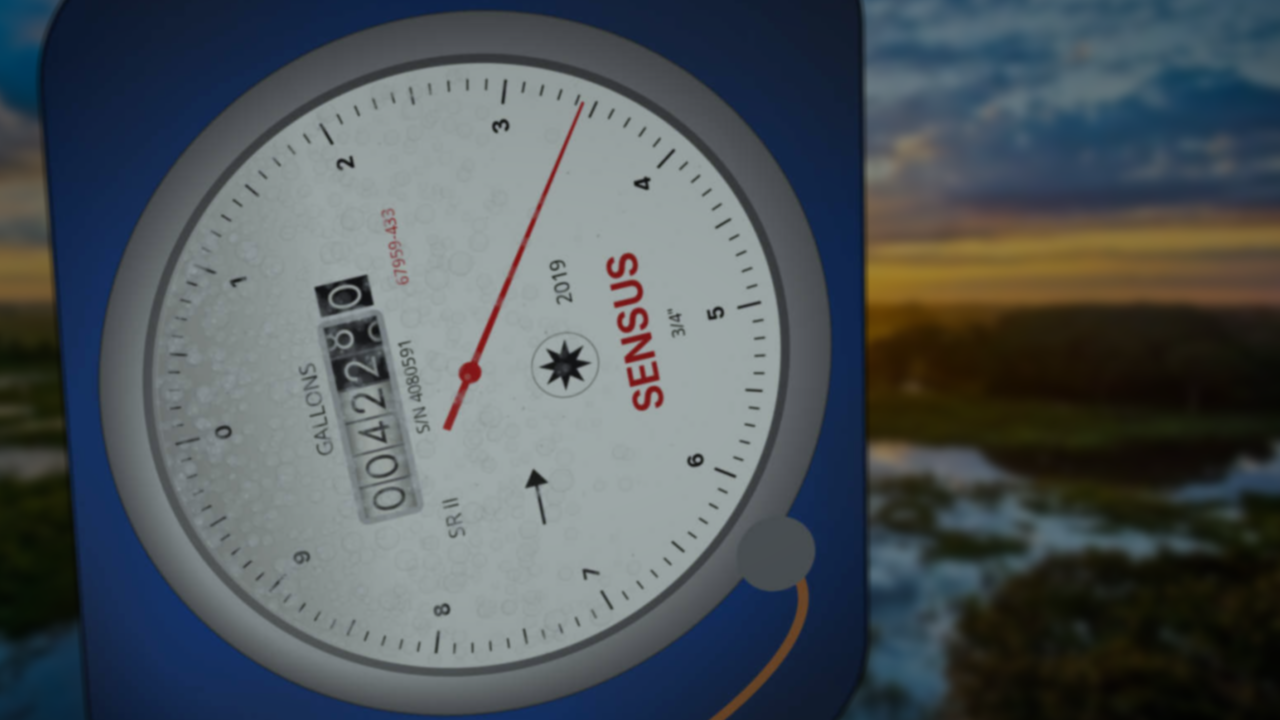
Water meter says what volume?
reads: 42283.4 gal
